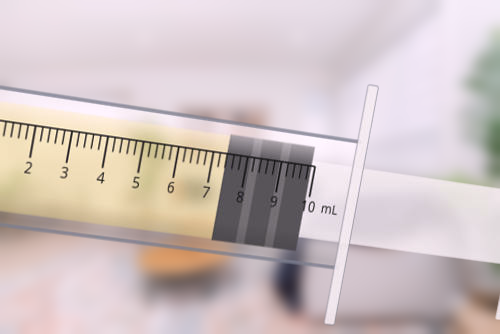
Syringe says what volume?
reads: 7.4 mL
